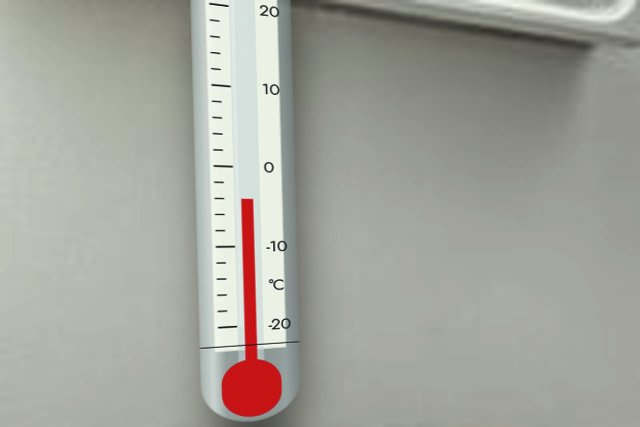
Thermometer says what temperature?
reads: -4 °C
